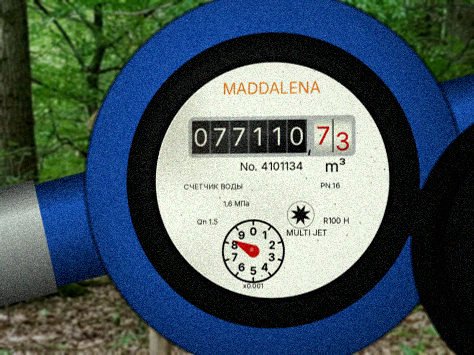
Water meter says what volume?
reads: 77110.728 m³
